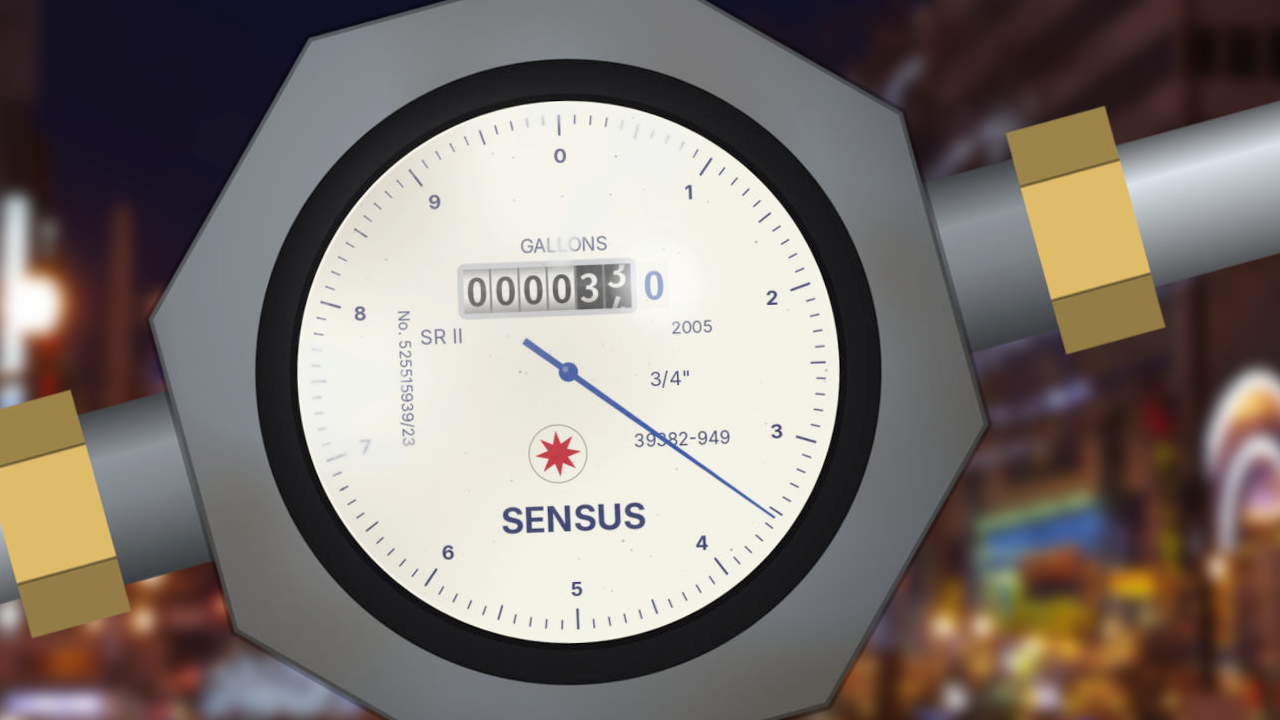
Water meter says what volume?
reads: 333.5 gal
